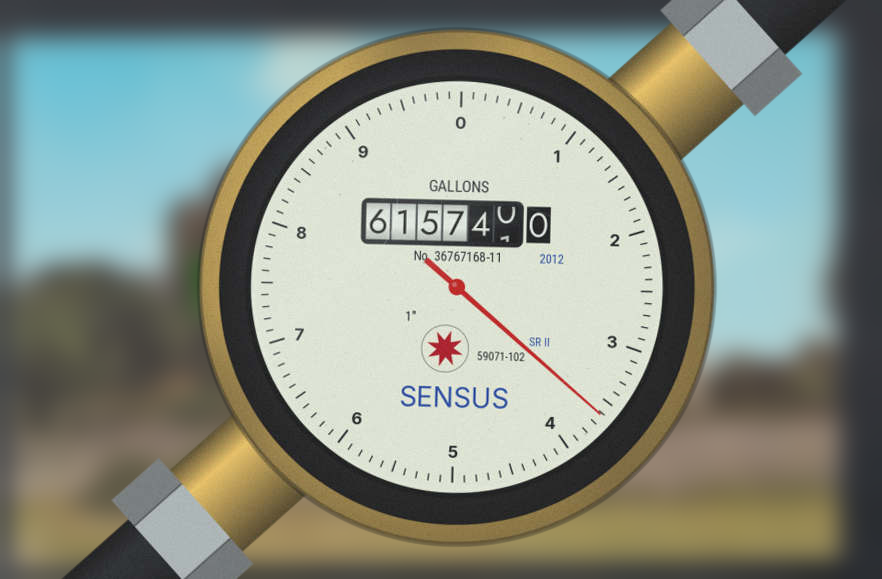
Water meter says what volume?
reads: 6157403.6 gal
